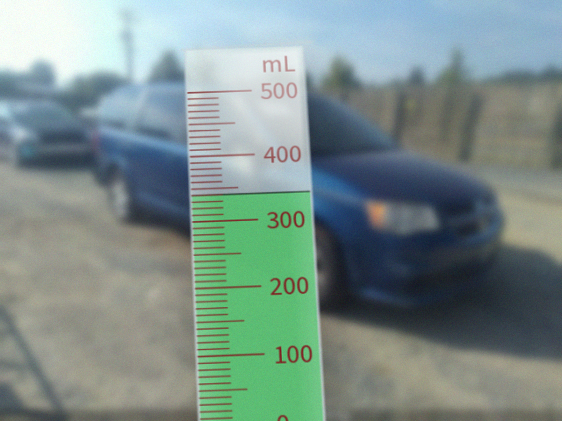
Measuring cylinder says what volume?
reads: 340 mL
